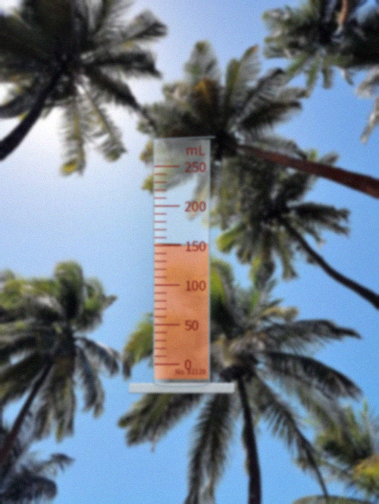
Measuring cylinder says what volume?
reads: 150 mL
